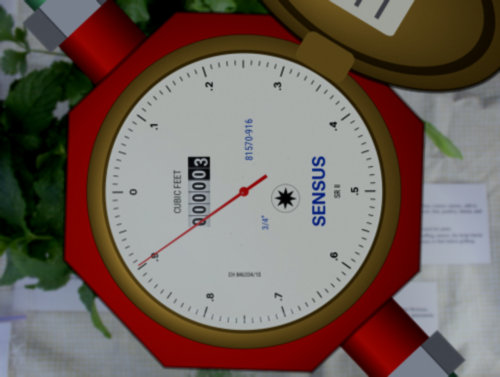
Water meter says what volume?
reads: 2.90 ft³
